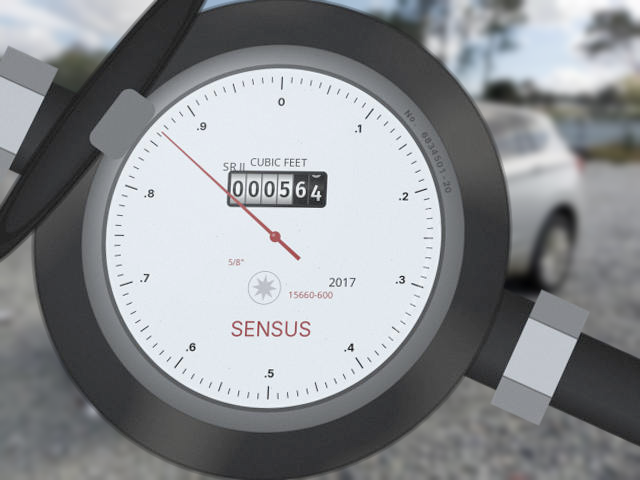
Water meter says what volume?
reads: 563.86 ft³
